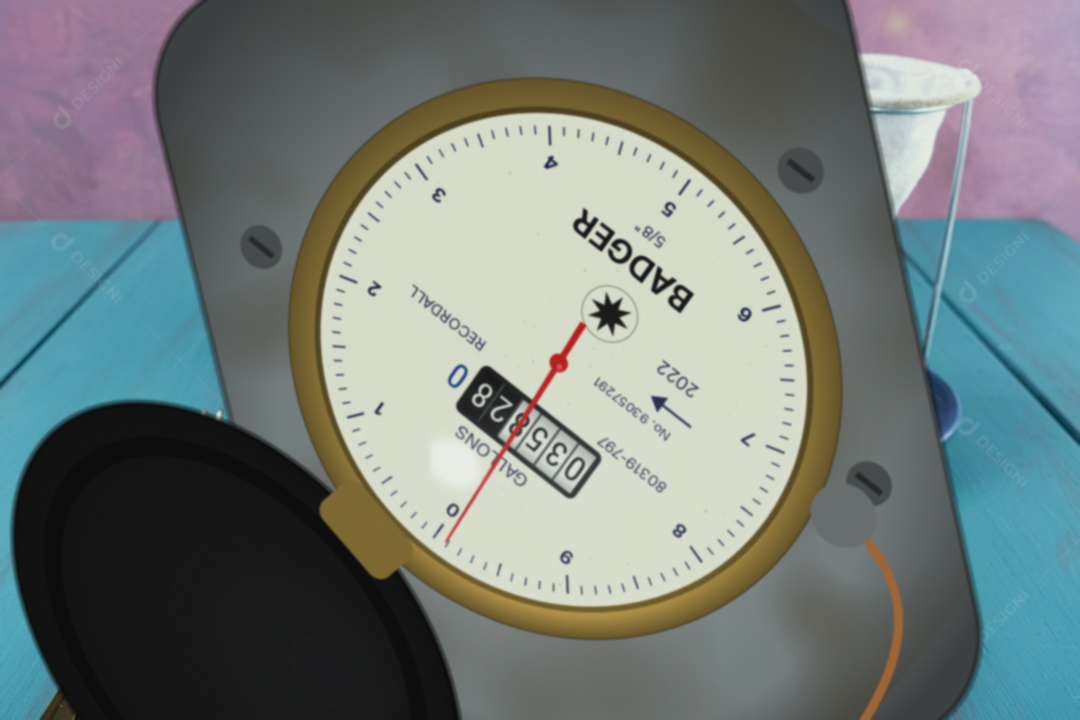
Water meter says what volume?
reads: 358279.9 gal
